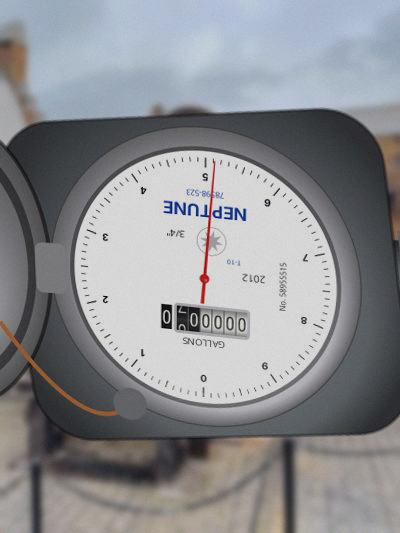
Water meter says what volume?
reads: 65.1 gal
